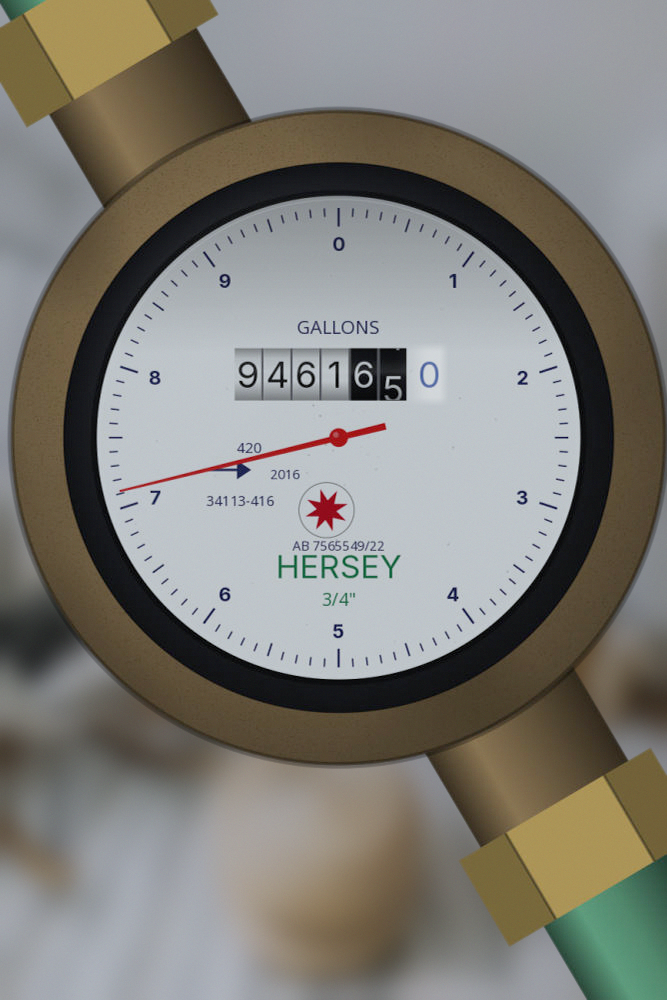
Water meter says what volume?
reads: 9461647.1 gal
